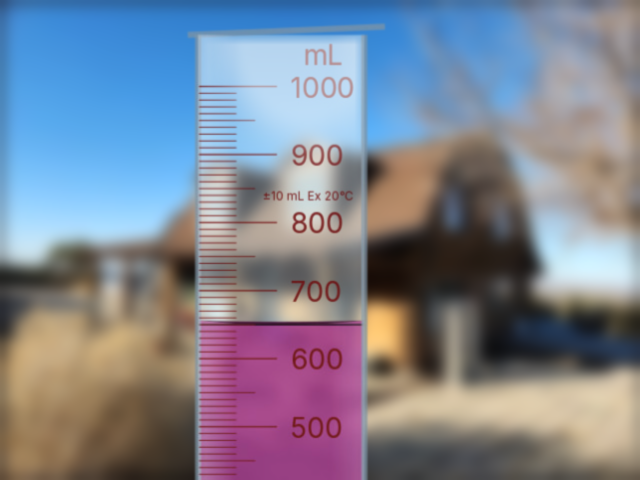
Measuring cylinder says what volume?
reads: 650 mL
